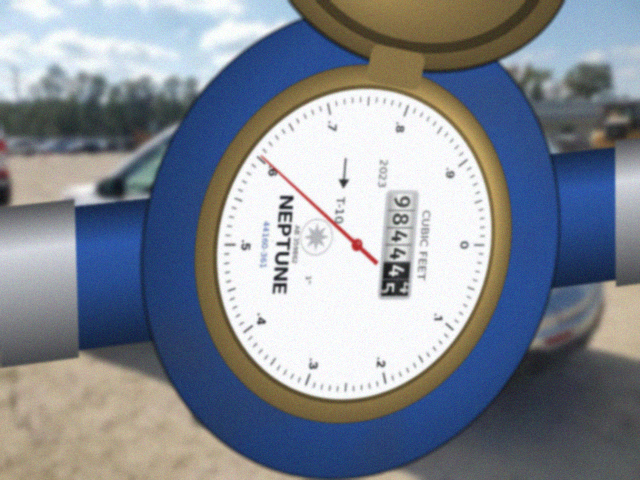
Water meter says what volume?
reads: 984444.60 ft³
